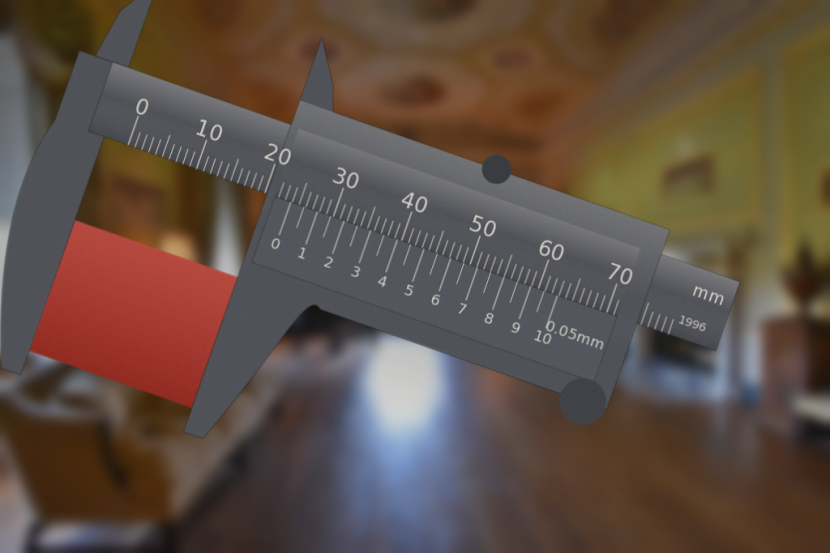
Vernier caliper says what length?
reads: 23.8 mm
